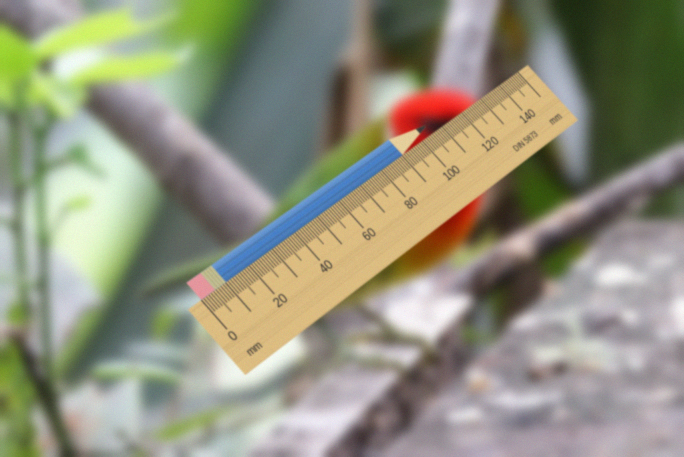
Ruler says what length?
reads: 105 mm
